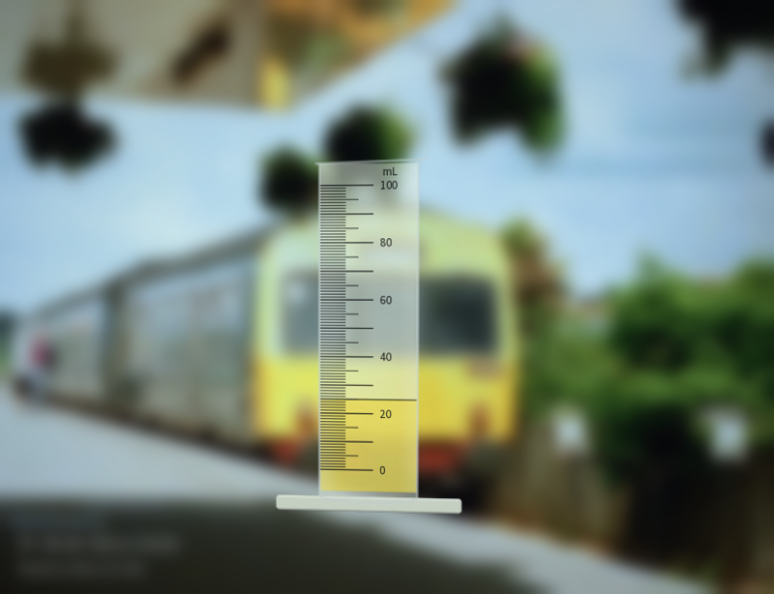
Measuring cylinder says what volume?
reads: 25 mL
